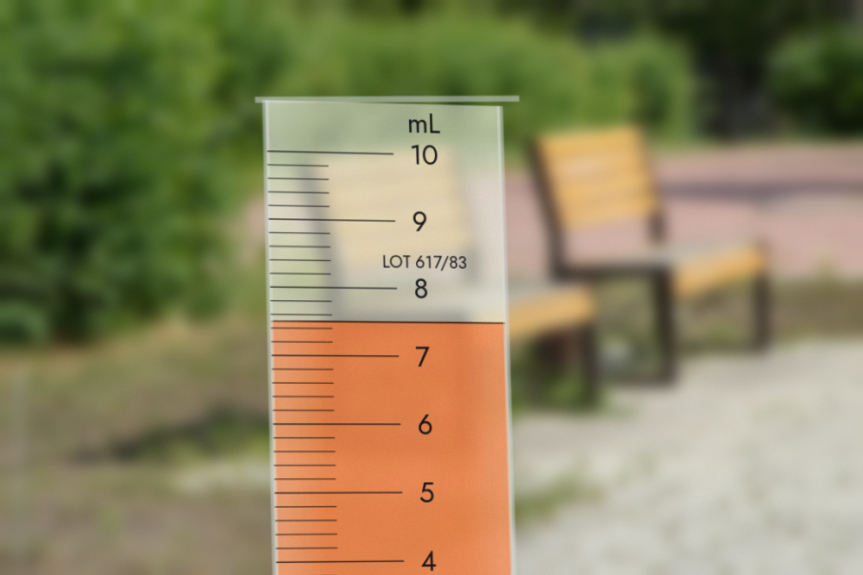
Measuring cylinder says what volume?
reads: 7.5 mL
